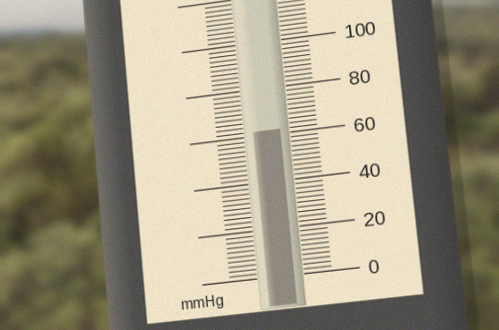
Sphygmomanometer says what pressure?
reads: 62 mmHg
